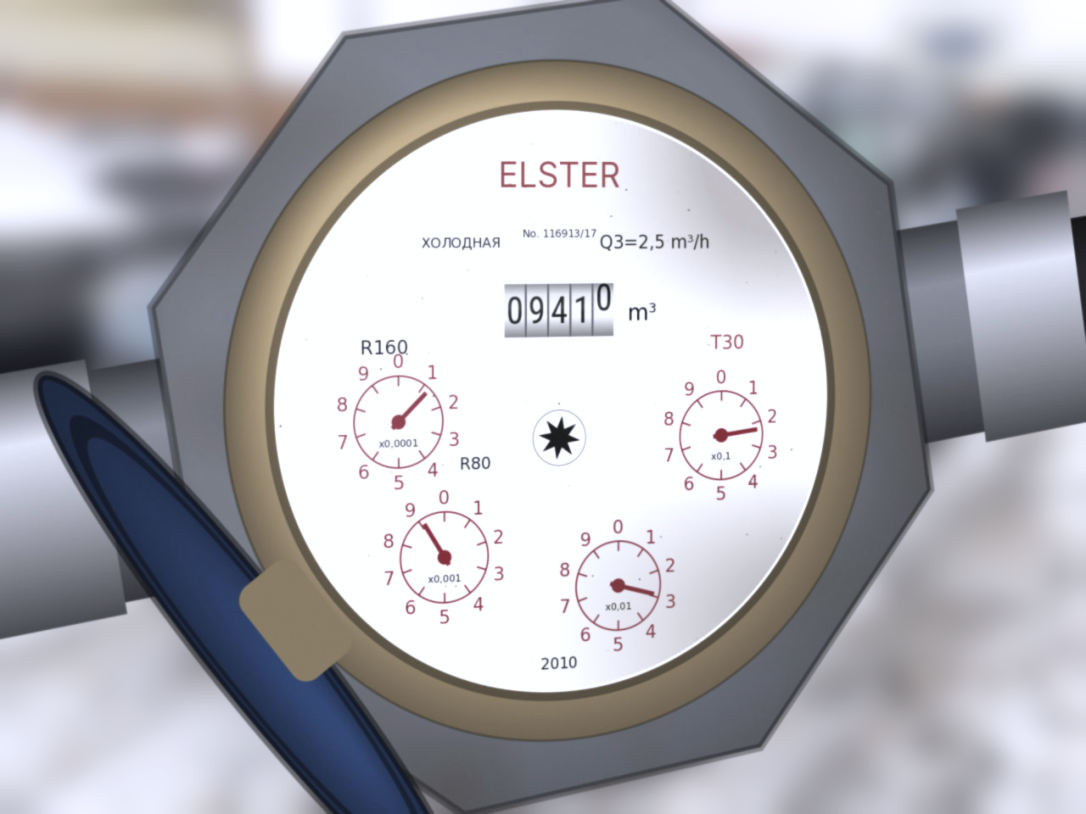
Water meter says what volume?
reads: 9410.2291 m³
